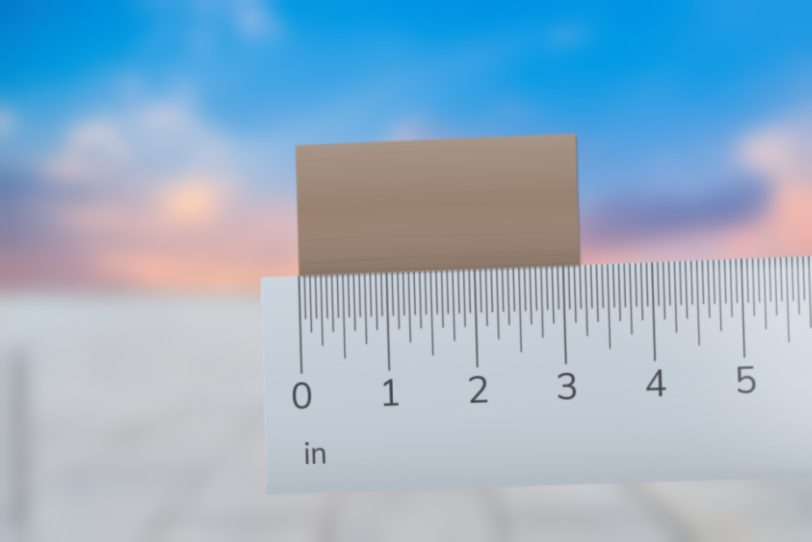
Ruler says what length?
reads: 3.1875 in
